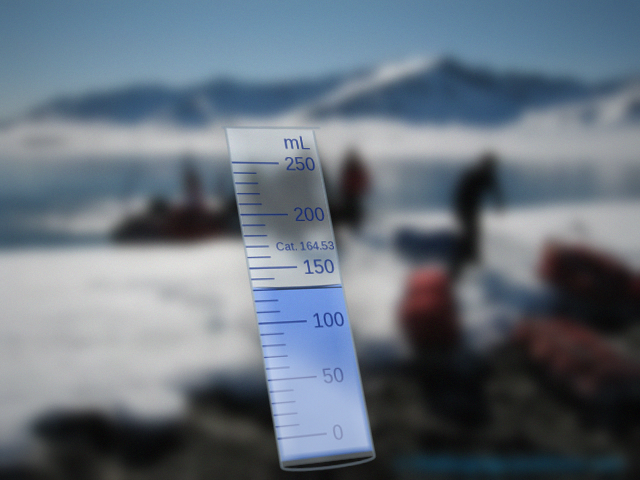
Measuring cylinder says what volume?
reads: 130 mL
